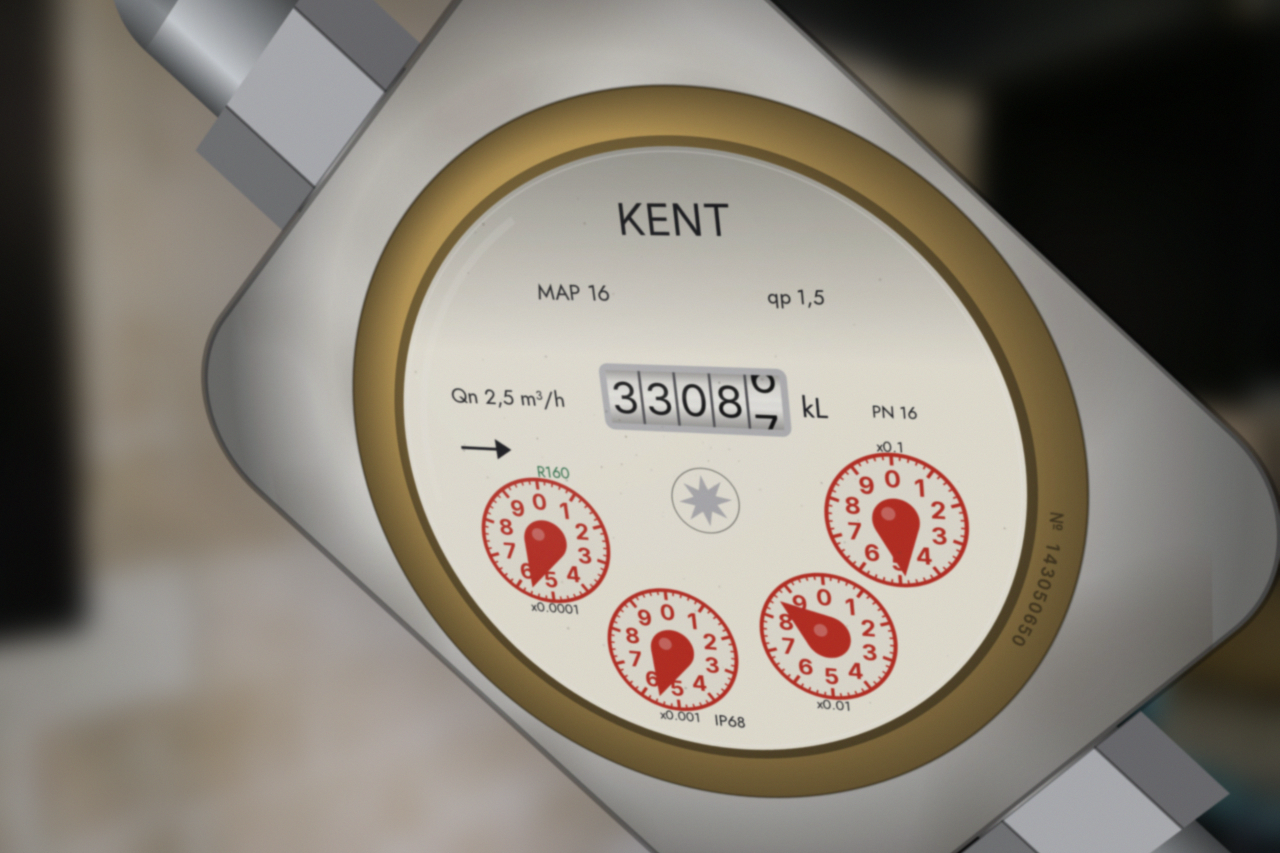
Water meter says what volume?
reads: 33086.4855 kL
